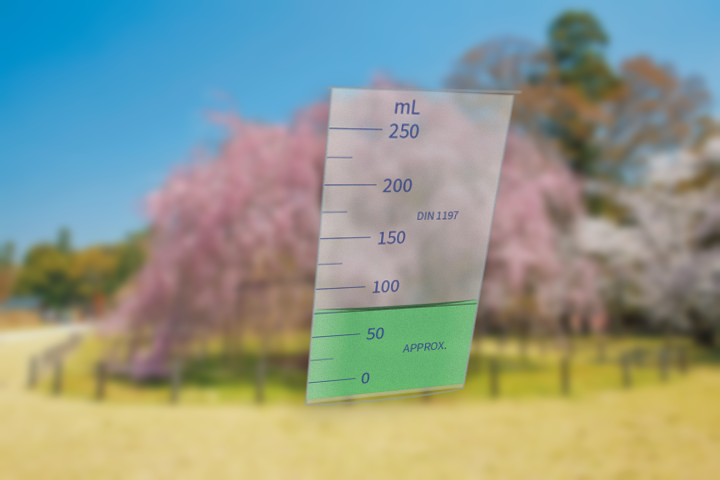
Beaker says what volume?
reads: 75 mL
